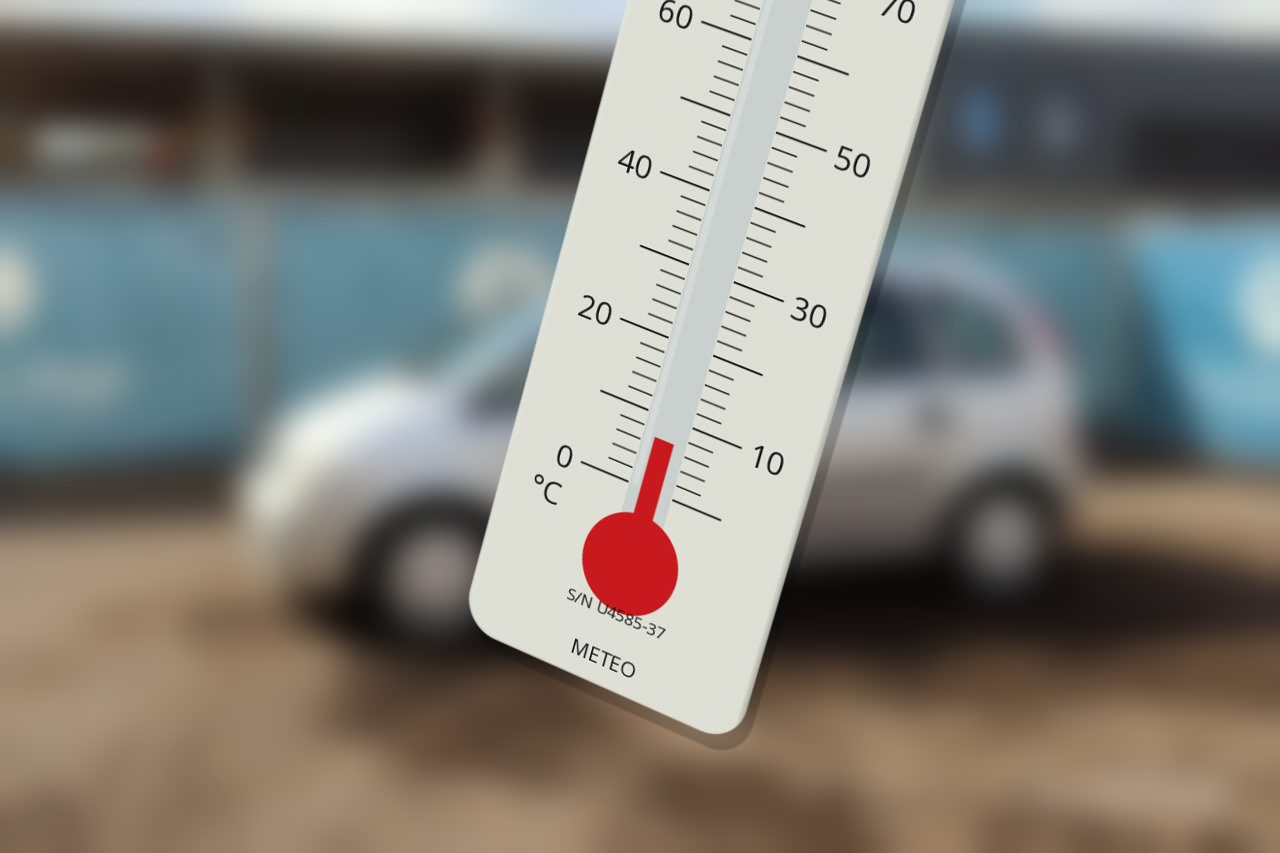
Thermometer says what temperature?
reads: 7 °C
